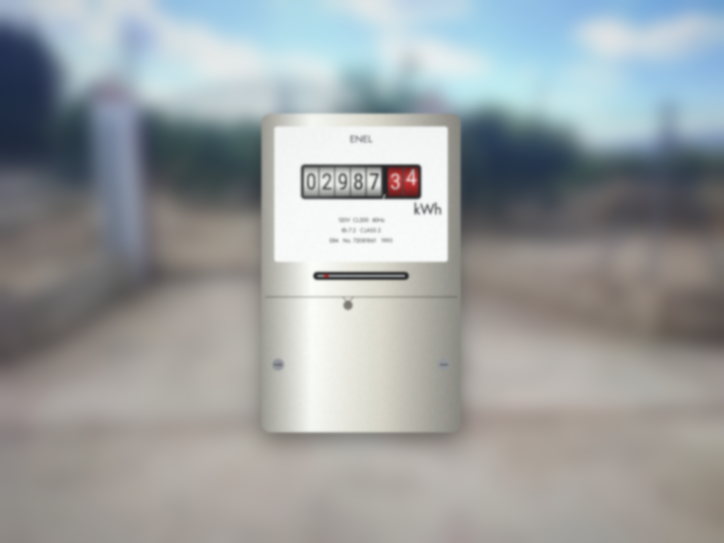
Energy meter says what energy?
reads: 2987.34 kWh
